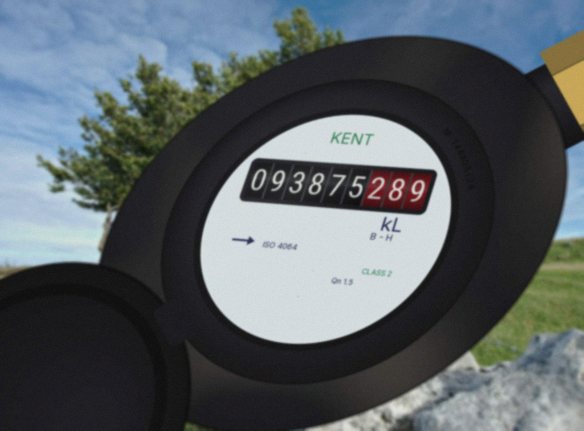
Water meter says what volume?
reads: 93875.289 kL
